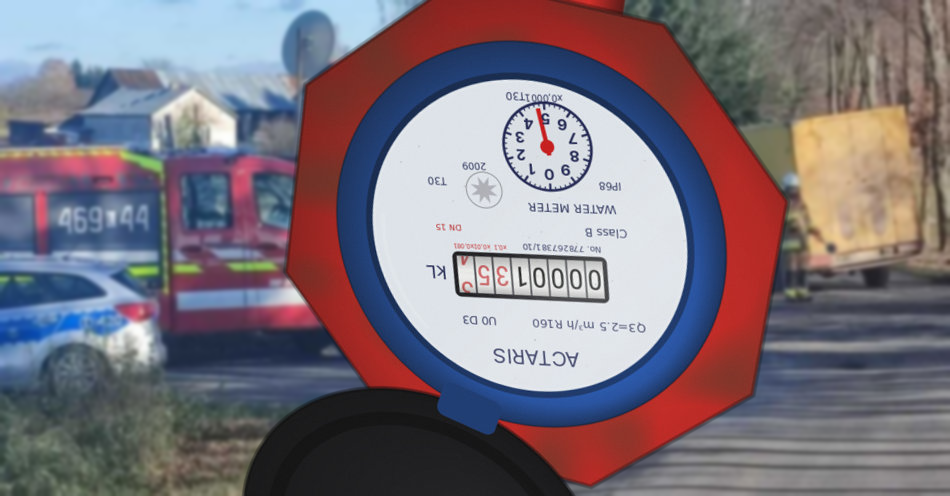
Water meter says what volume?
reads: 1.3534 kL
